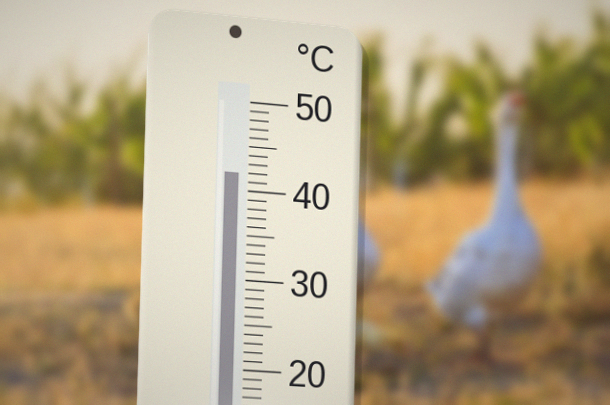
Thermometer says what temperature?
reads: 42 °C
